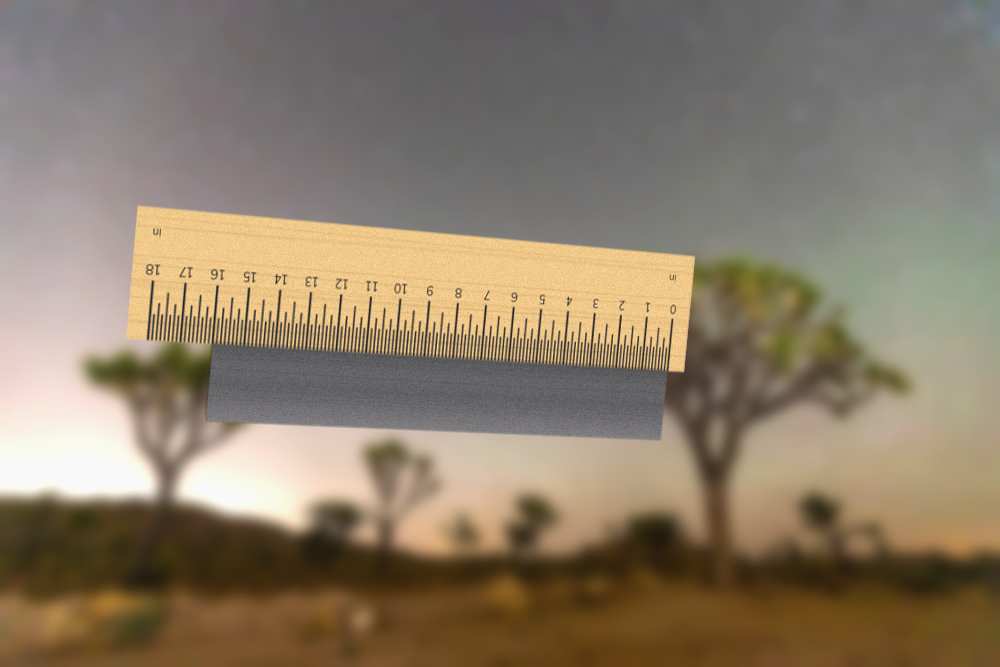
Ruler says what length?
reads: 16 in
